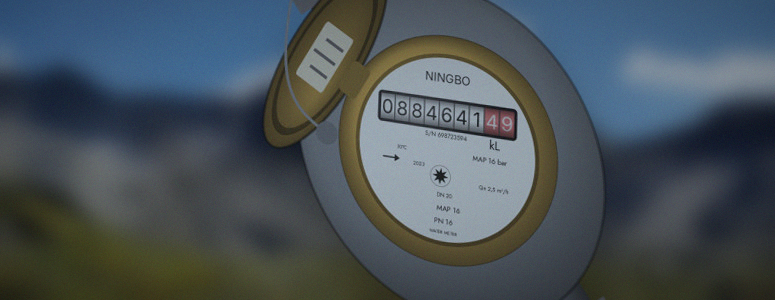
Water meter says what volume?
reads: 884641.49 kL
